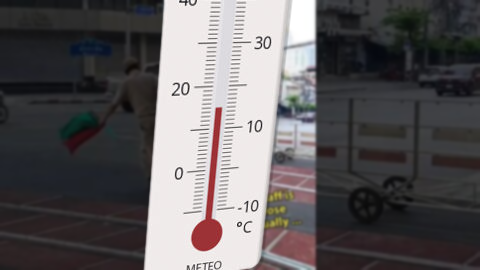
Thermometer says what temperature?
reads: 15 °C
